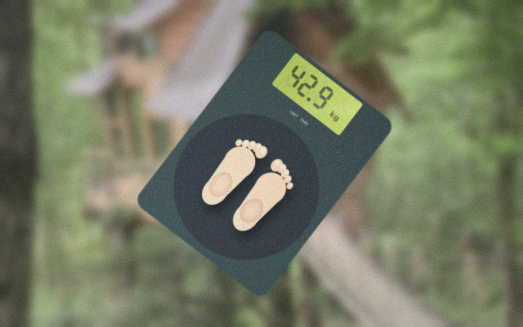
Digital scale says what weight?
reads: 42.9 kg
